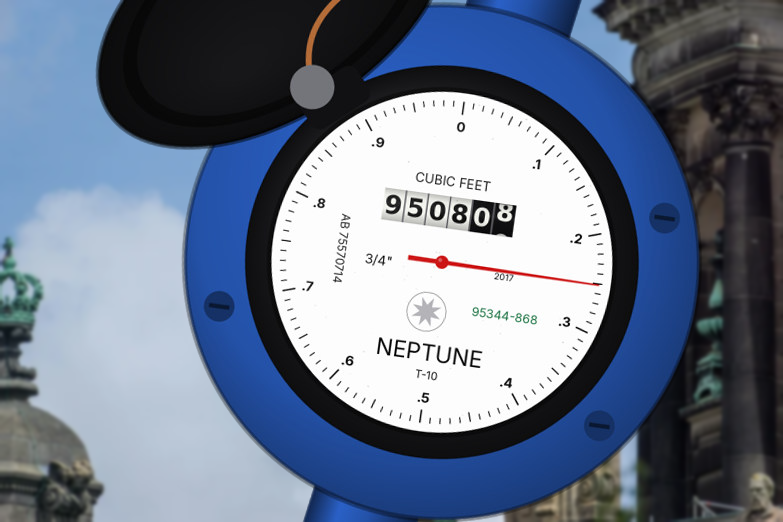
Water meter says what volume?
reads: 950808.25 ft³
